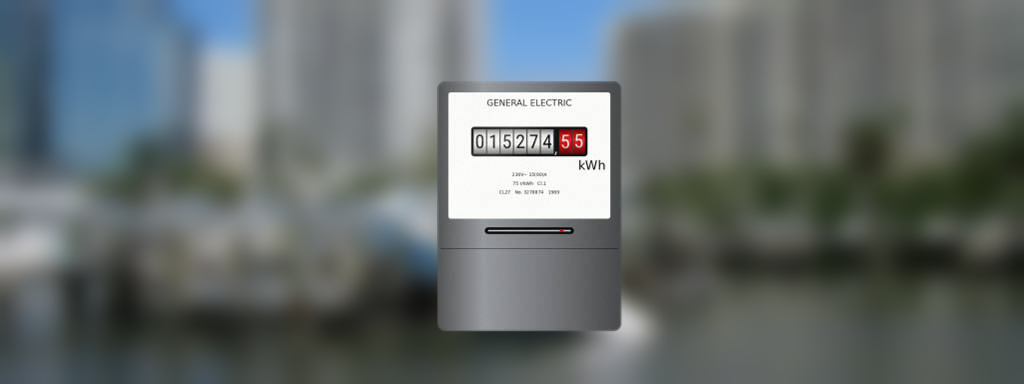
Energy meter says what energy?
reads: 15274.55 kWh
